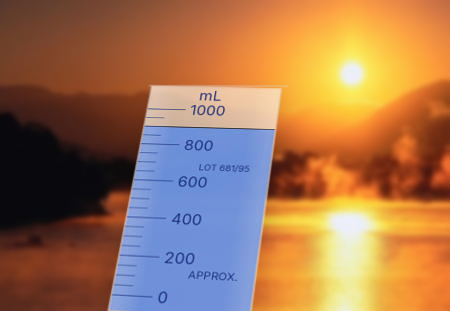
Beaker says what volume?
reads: 900 mL
